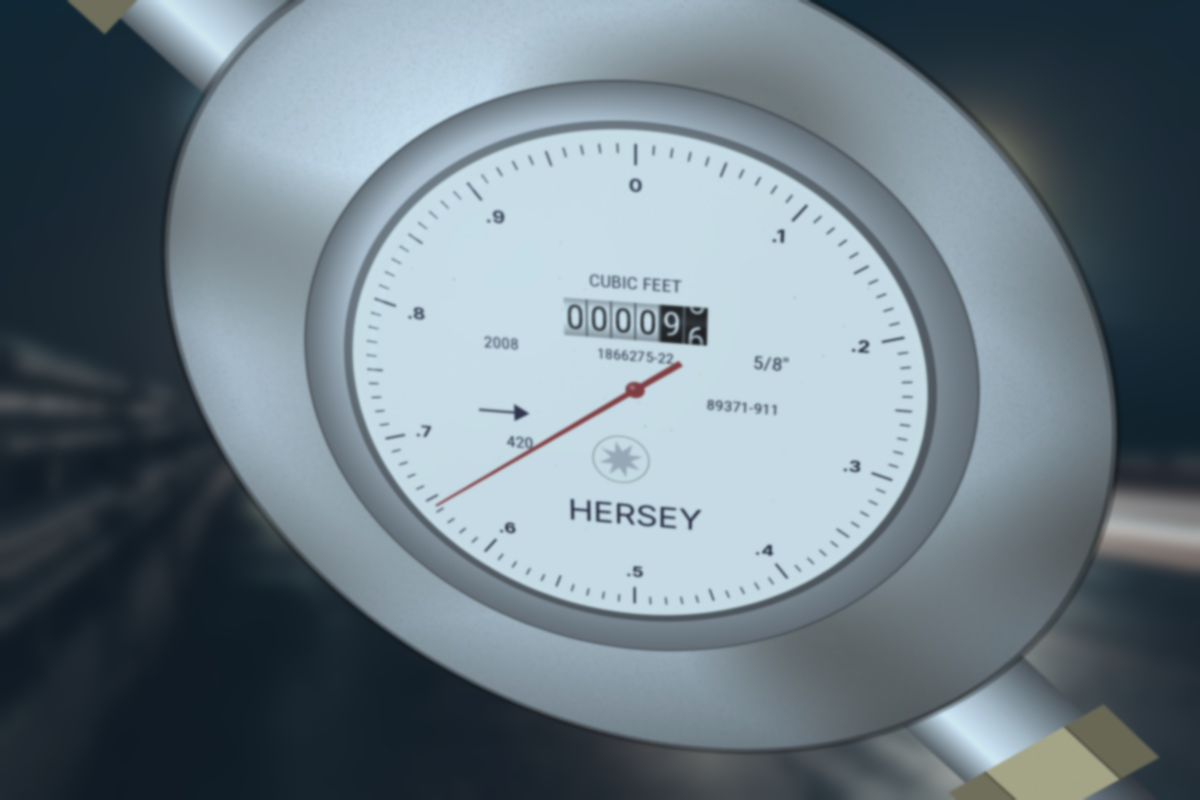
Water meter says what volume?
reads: 95.64 ft³
